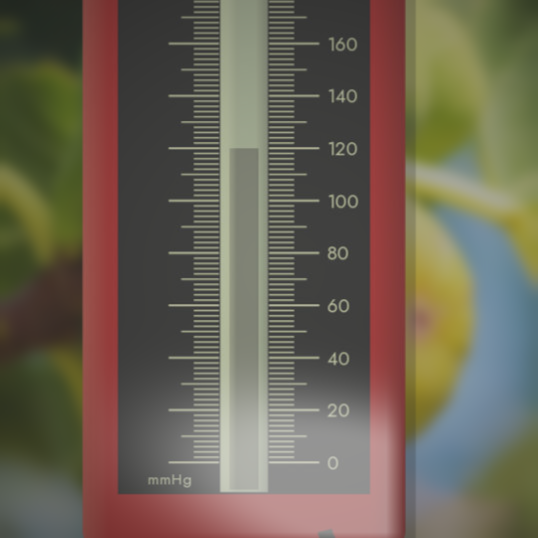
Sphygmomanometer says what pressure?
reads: 120 mmHg
